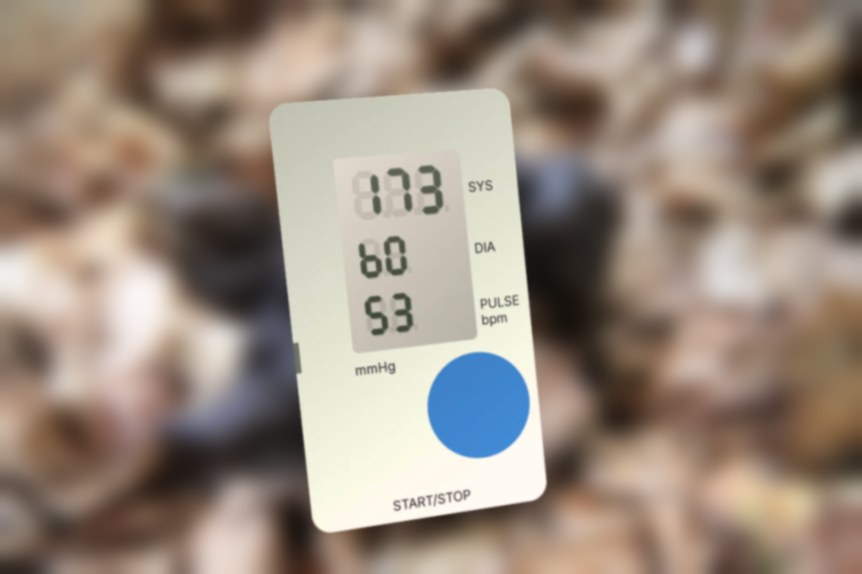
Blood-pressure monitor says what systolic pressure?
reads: 173 mmHg
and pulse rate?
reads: 53 bpm
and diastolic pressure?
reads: 60 mmHg
